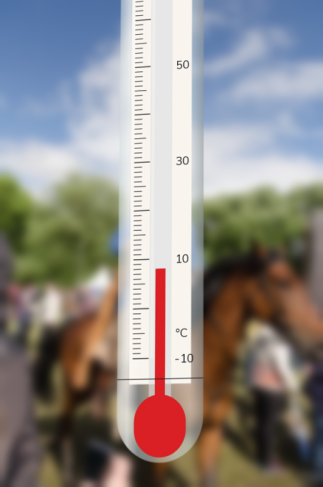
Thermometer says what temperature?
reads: 8 °C
